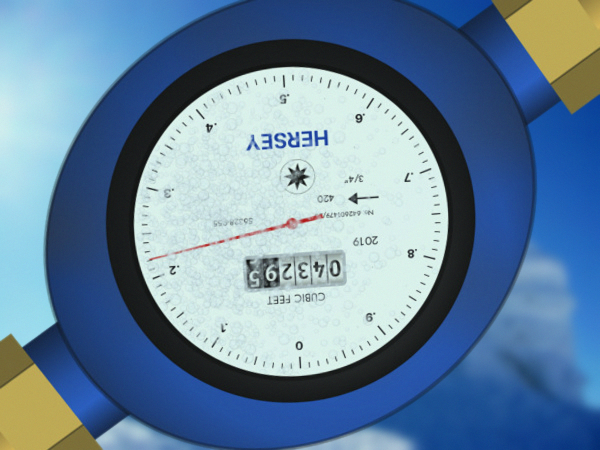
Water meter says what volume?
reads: 43295.22 ft³
